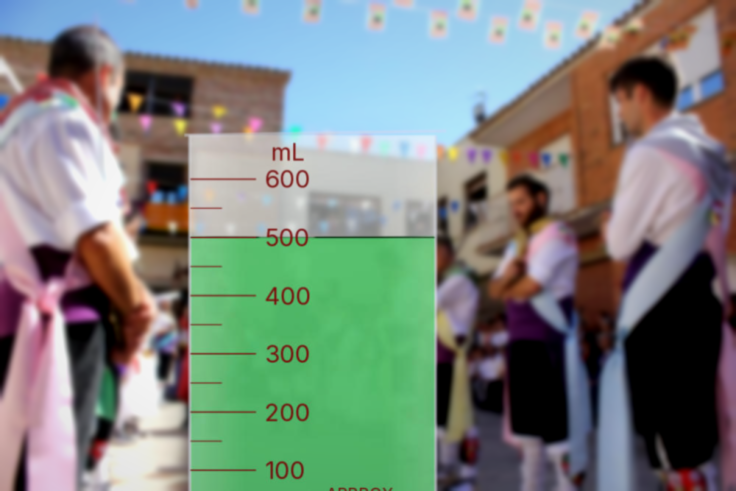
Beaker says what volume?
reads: 500 mL
